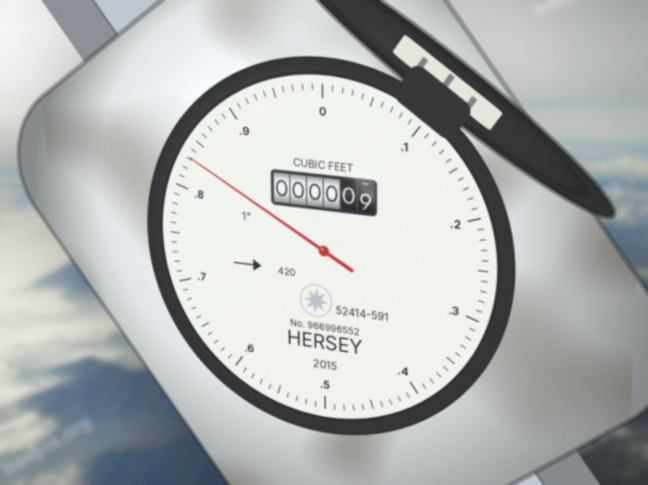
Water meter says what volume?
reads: 8.83 ft³
